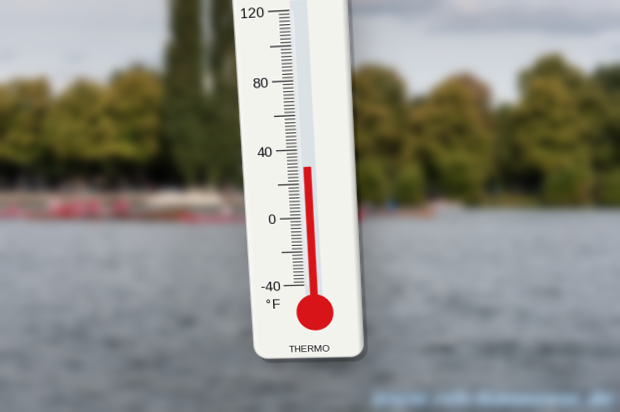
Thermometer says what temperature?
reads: 30 °F
